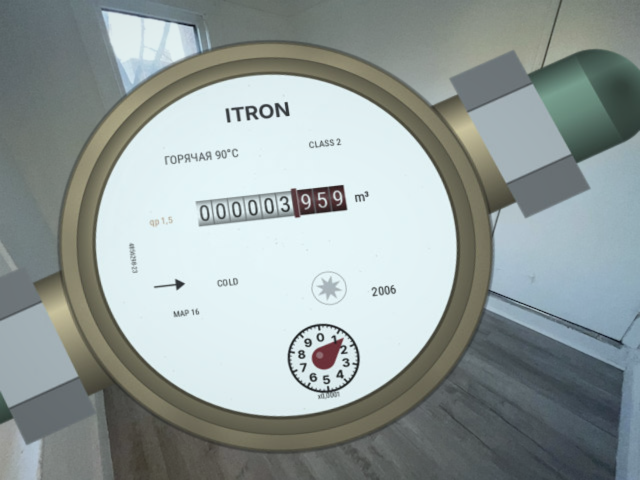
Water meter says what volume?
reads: 3.9591 m³
